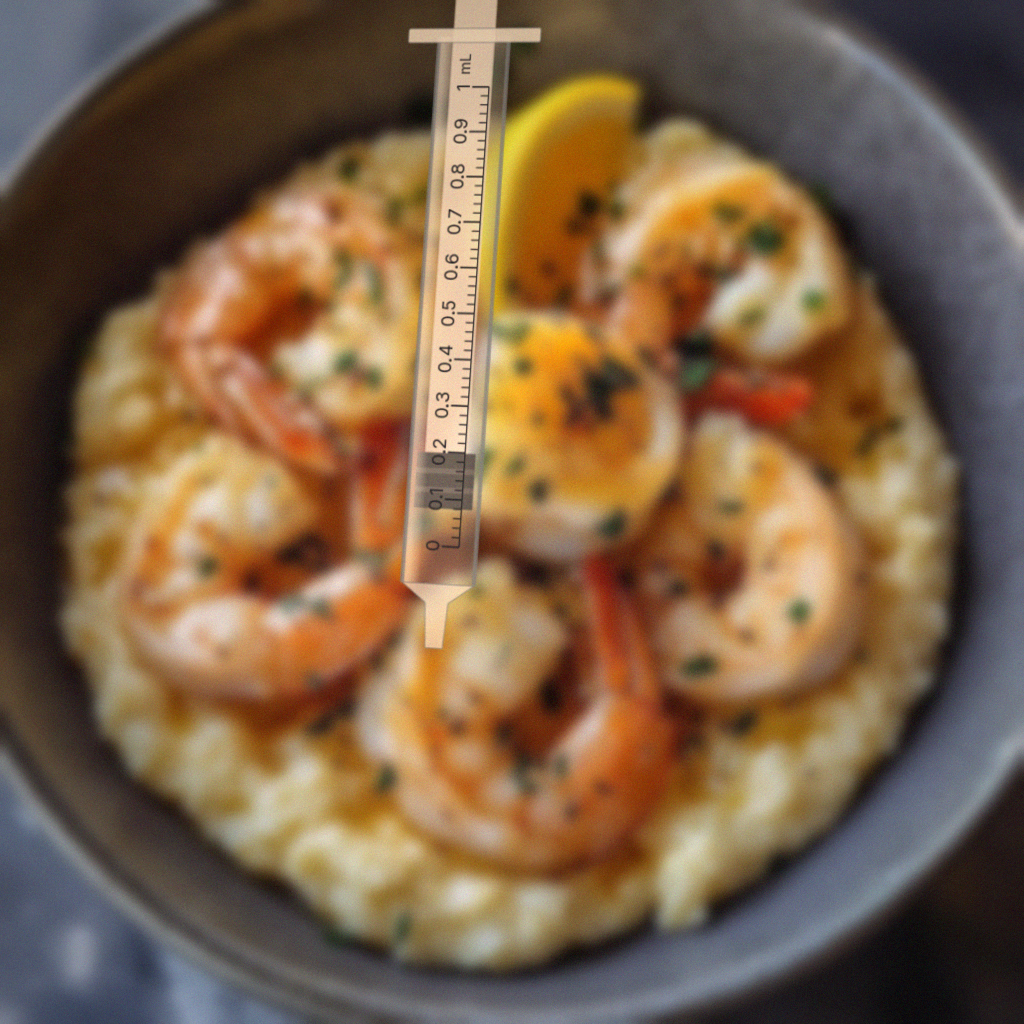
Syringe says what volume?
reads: 0.08 mL
